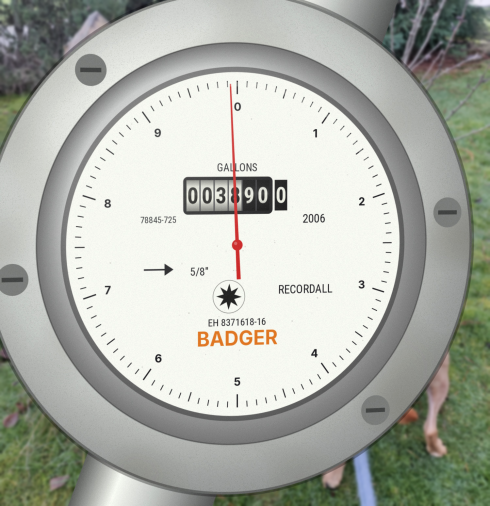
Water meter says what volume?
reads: 38899.9 gal
